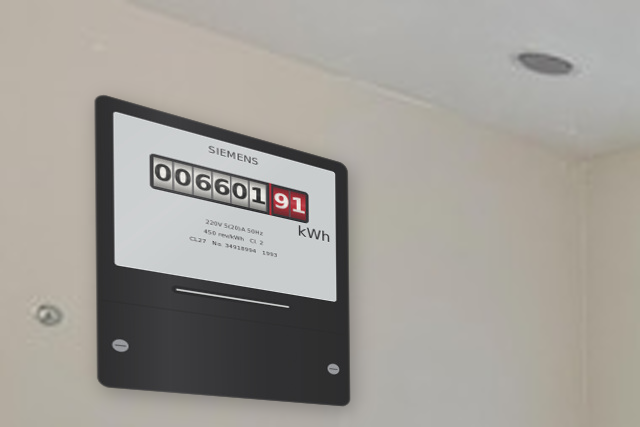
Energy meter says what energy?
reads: 6601.91 kWh
